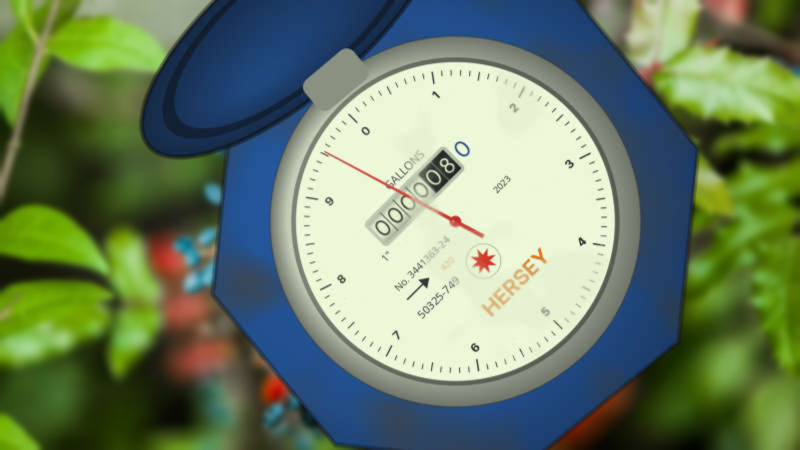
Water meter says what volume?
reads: 79.5 gal
